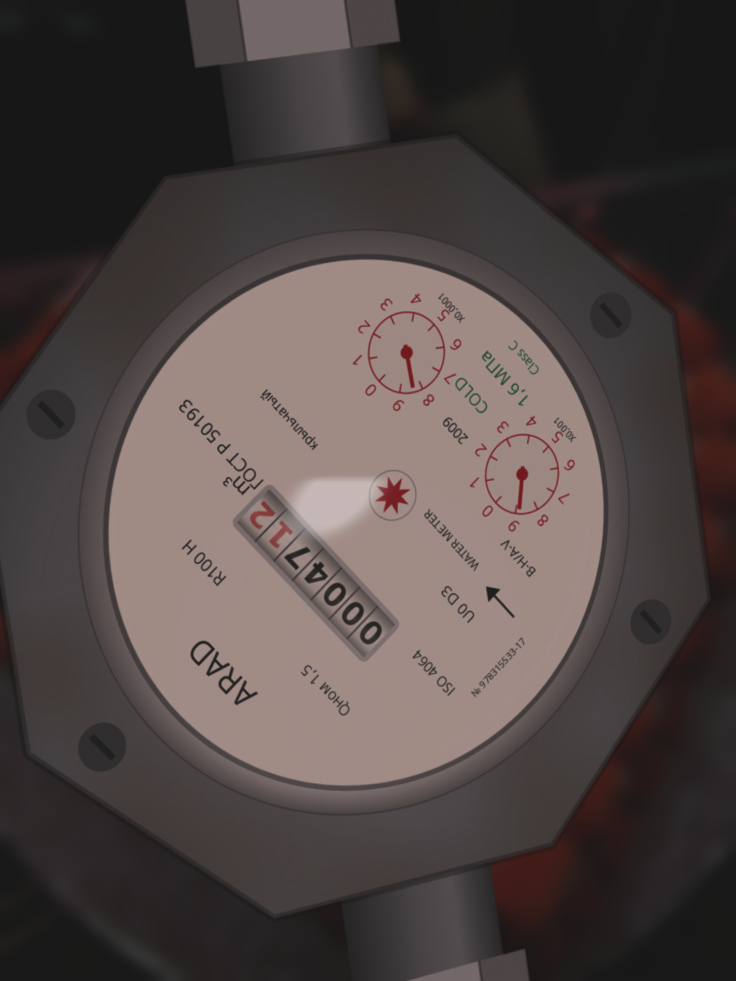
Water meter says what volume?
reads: 47.1288 m³
